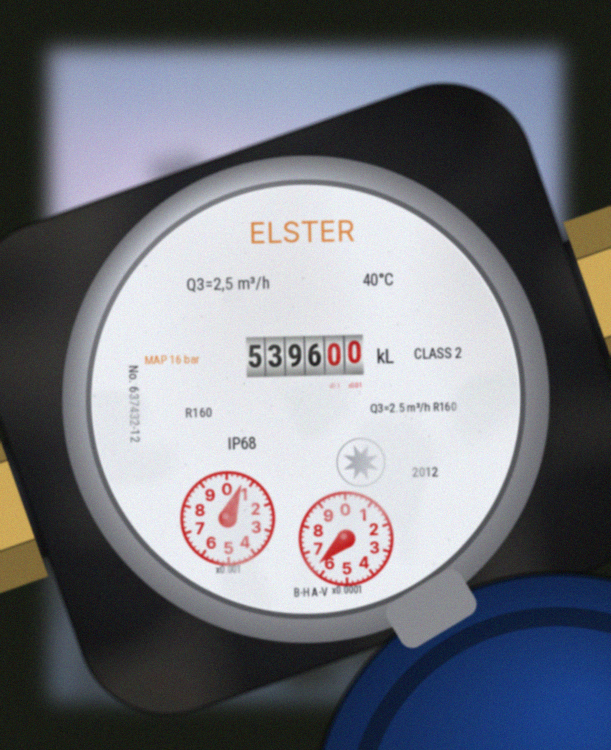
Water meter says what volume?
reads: 5396.0006 kL
